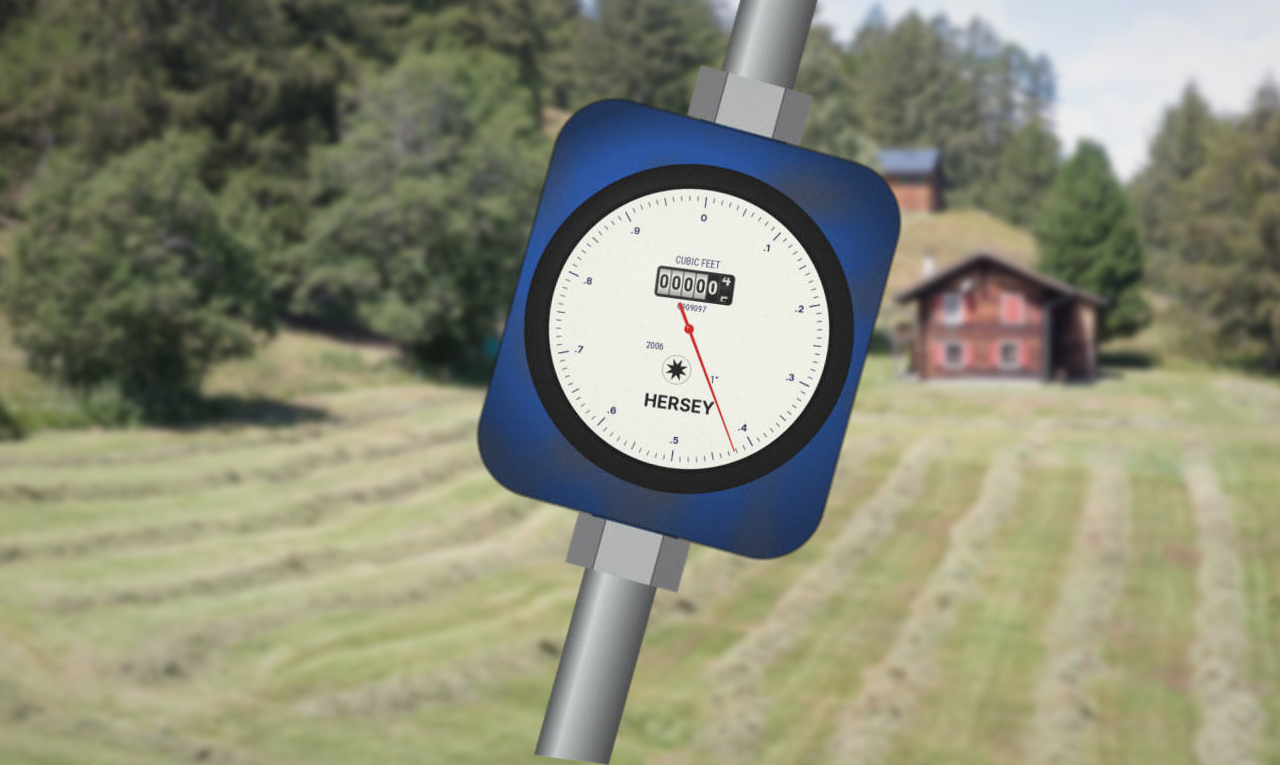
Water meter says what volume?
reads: 4.42 ft³
